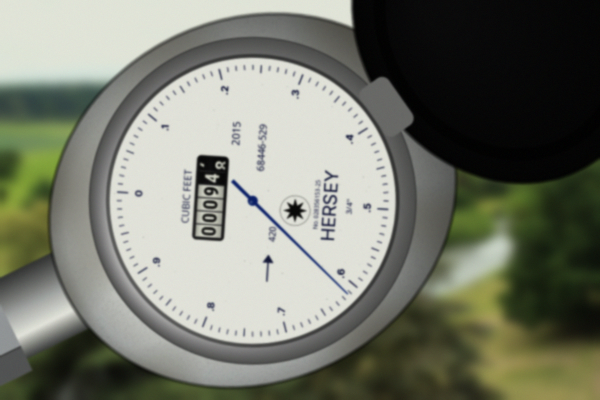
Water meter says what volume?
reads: 947.61 ft³
